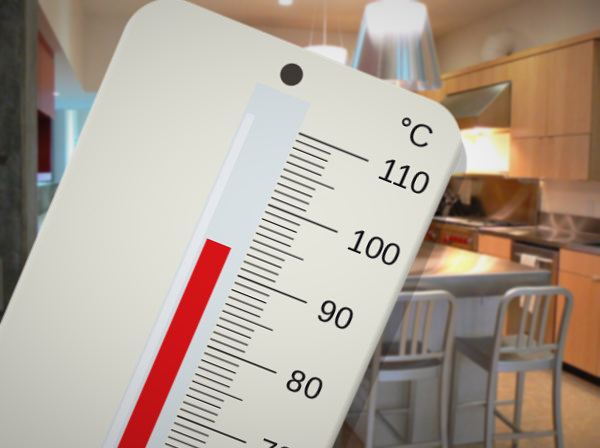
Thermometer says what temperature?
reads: 93 °C
